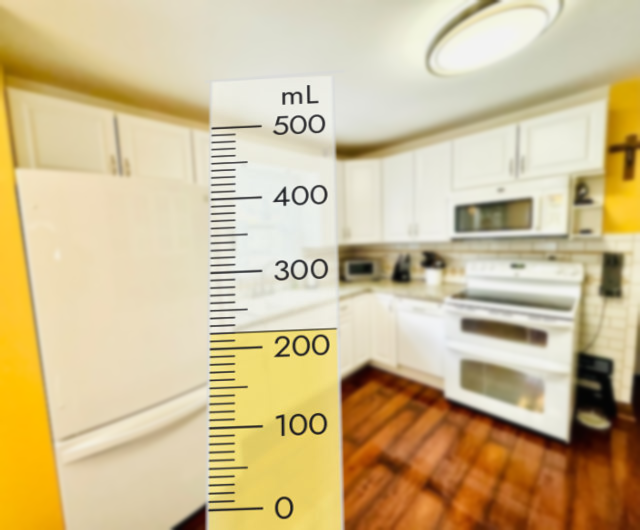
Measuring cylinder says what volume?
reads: 220 mL
